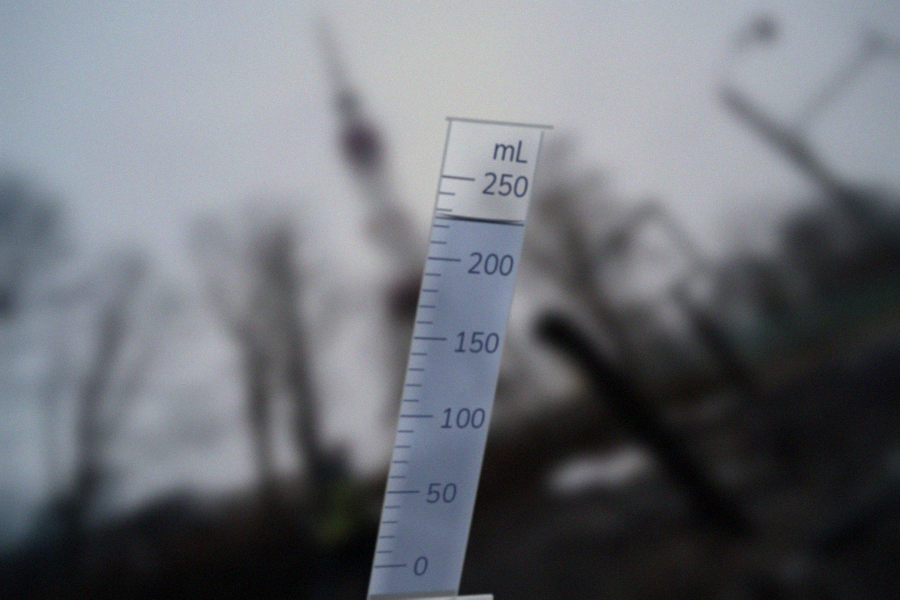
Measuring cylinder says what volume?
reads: 225 mL
